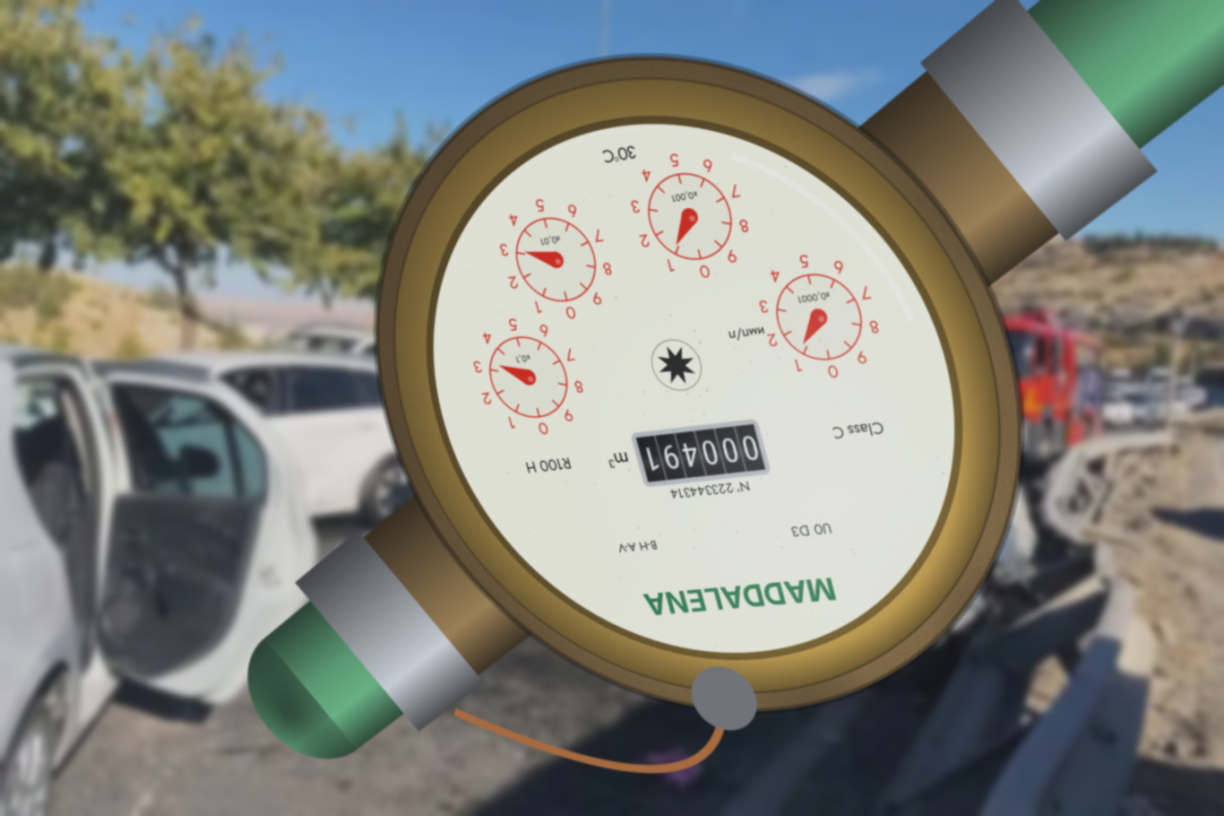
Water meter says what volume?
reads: 491.3311 m³
